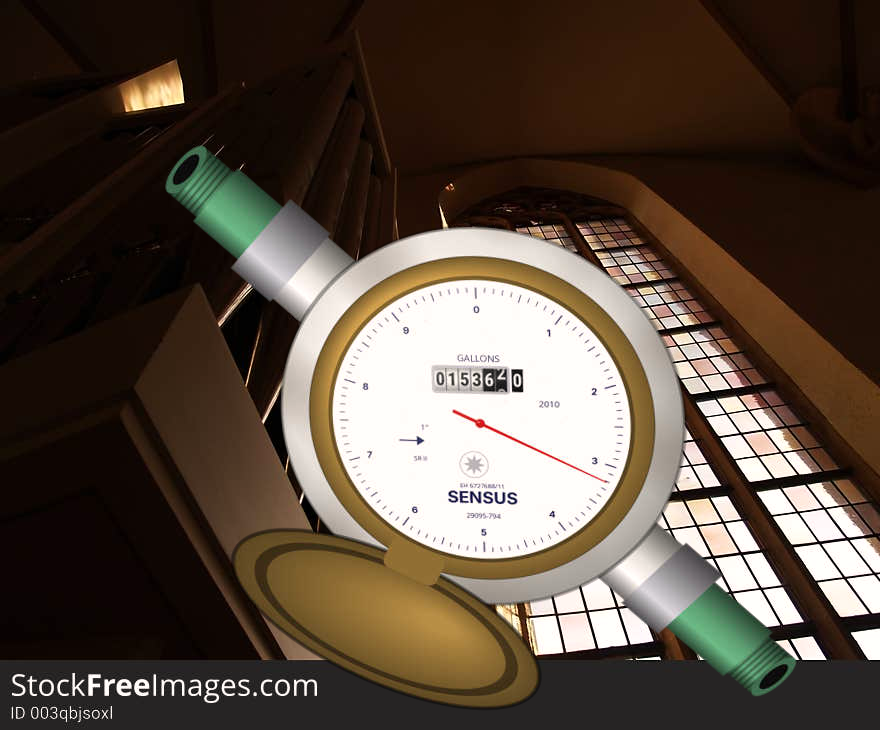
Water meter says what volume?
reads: 153623.2 gal
